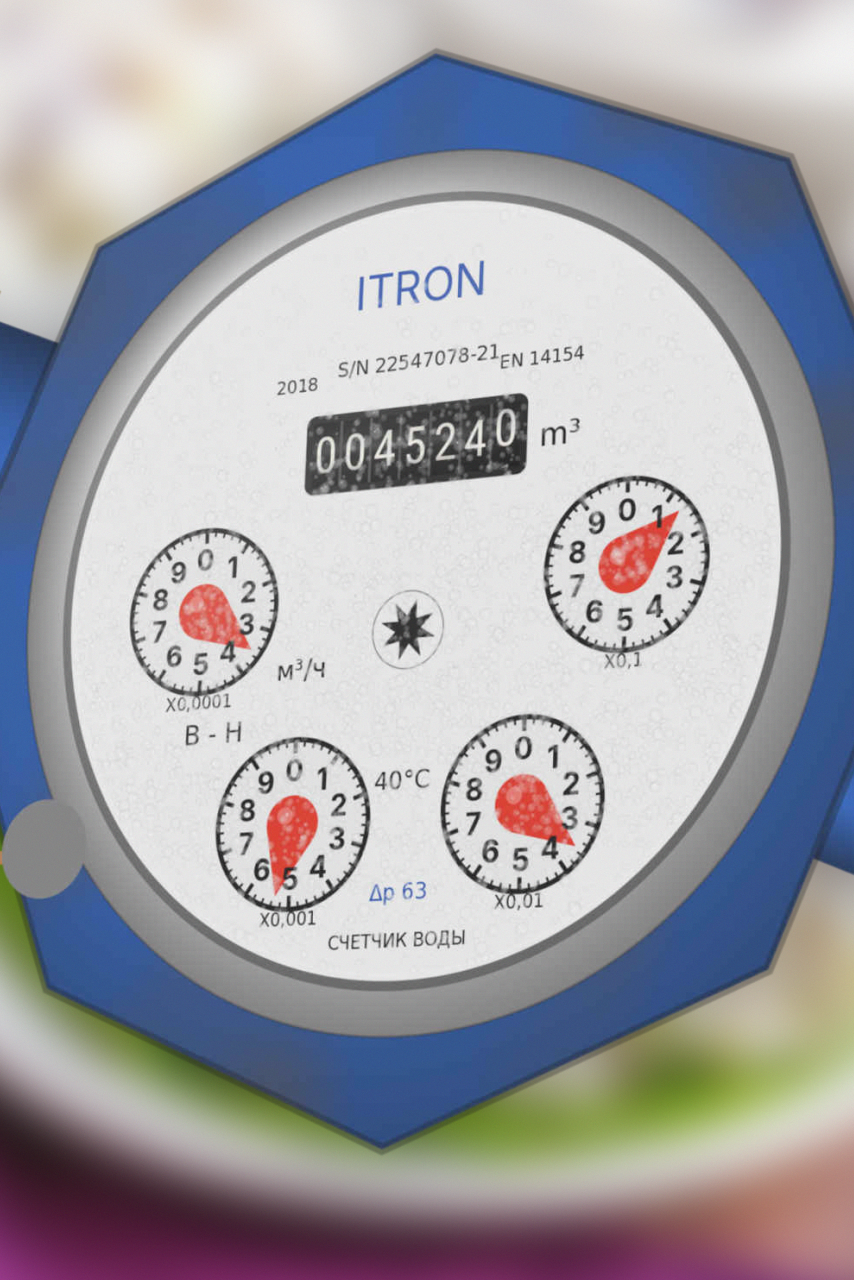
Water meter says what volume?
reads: 45240.1353 m³
